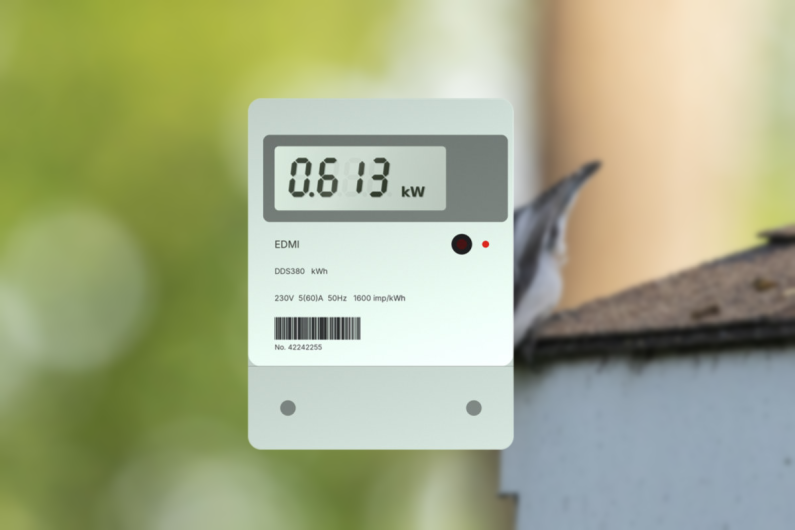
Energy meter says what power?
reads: 0.613 kW
